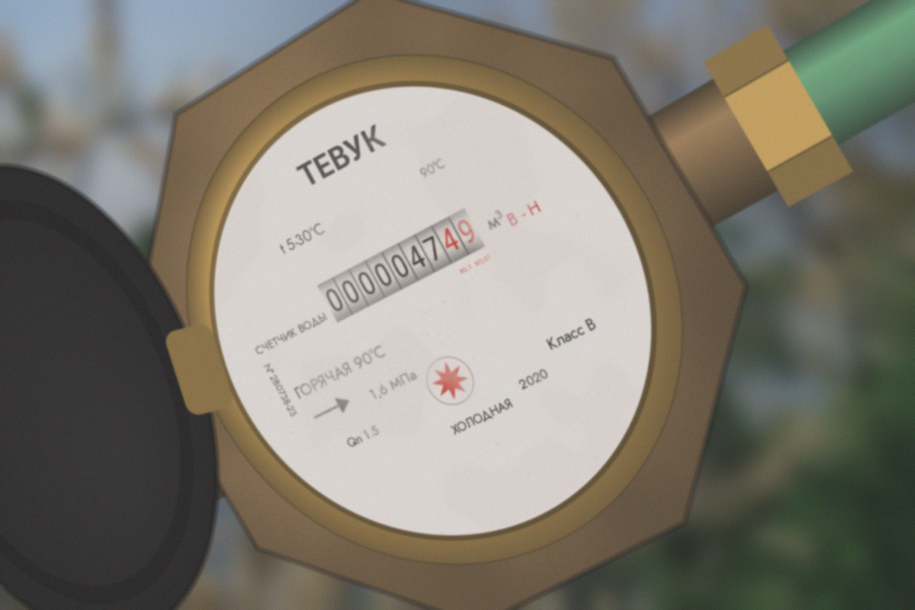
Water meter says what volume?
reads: 47.49 m³
